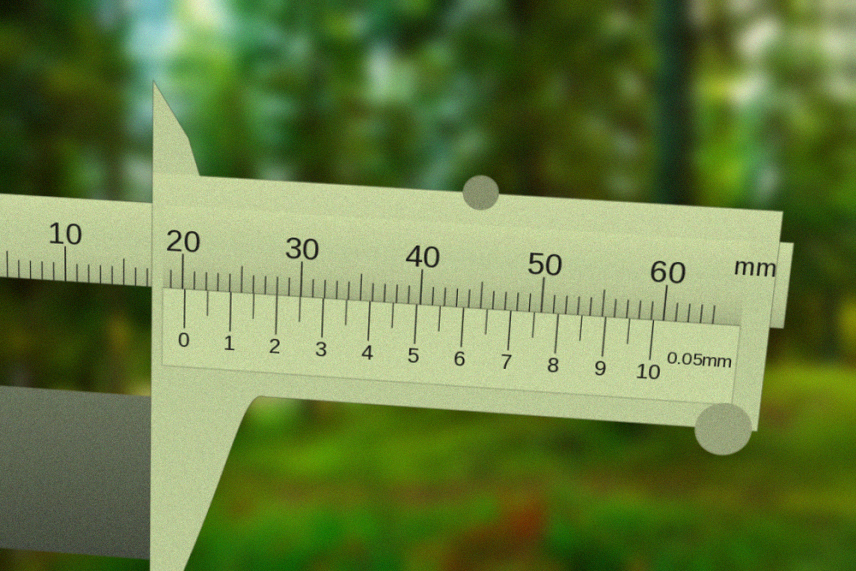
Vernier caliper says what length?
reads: 20.2 mm
